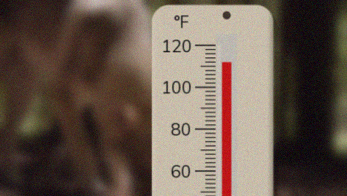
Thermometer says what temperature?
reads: 112 °F
